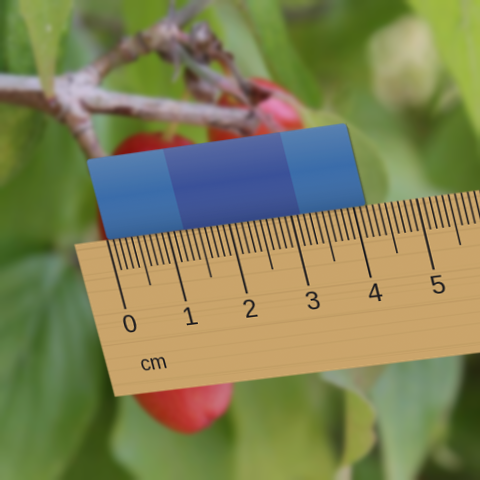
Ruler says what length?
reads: 4.2 cm
